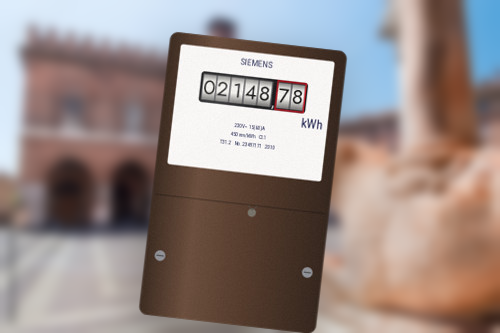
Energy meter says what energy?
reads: 2148.78 kWh
